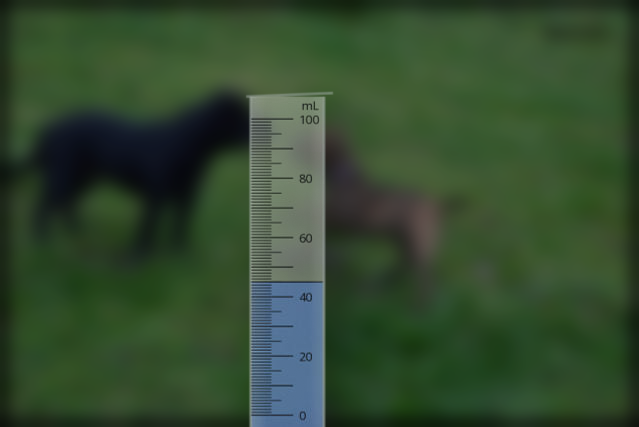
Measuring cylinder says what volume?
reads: 45 mL
